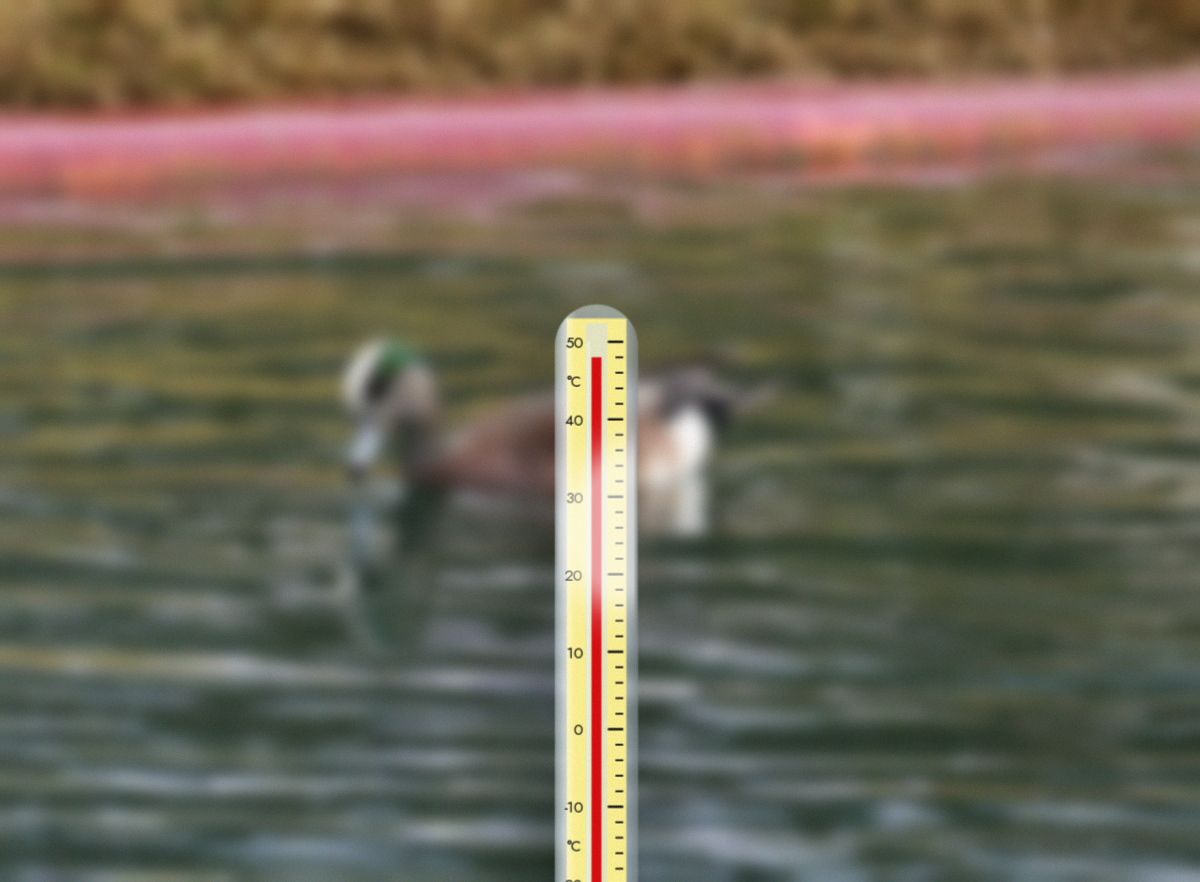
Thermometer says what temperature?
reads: 48 °C
